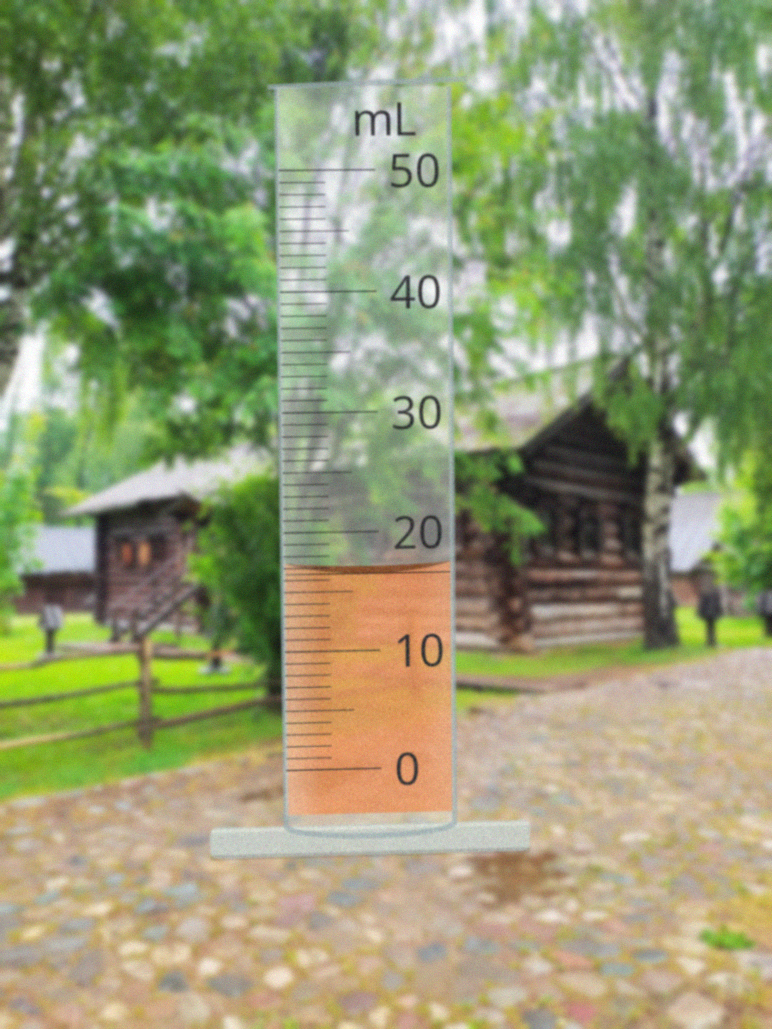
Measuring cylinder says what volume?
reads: 16.5 mL
